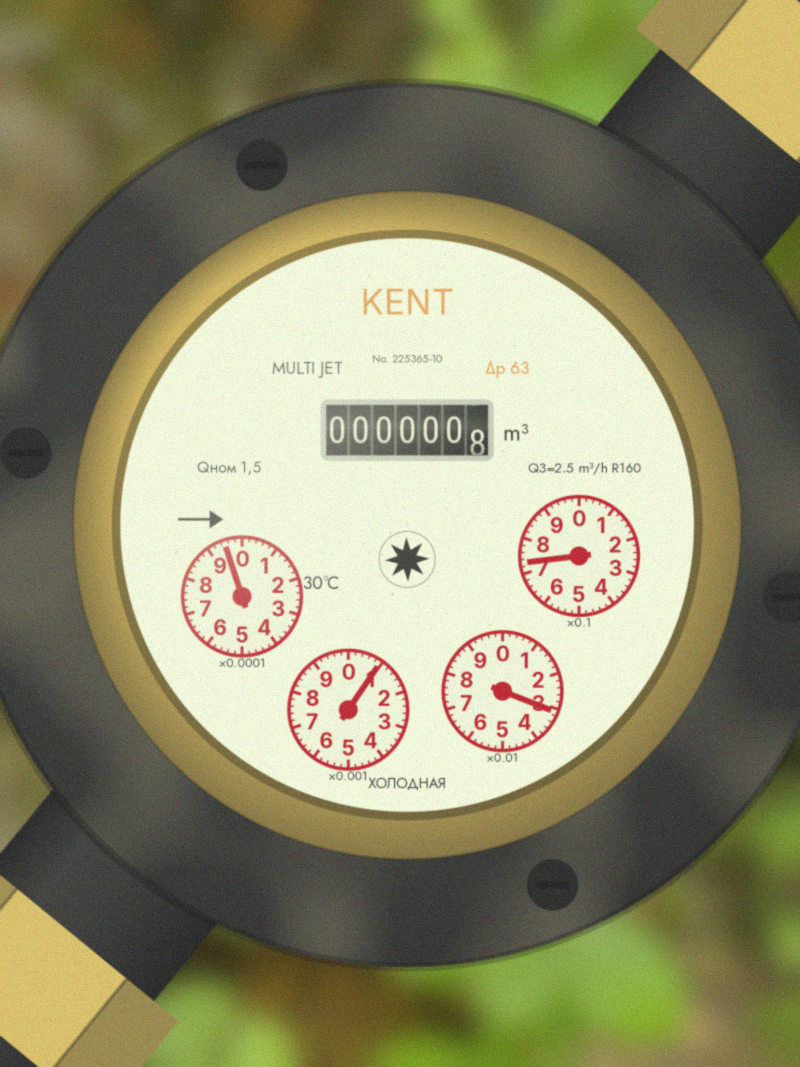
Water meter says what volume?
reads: 7.7309 m³
